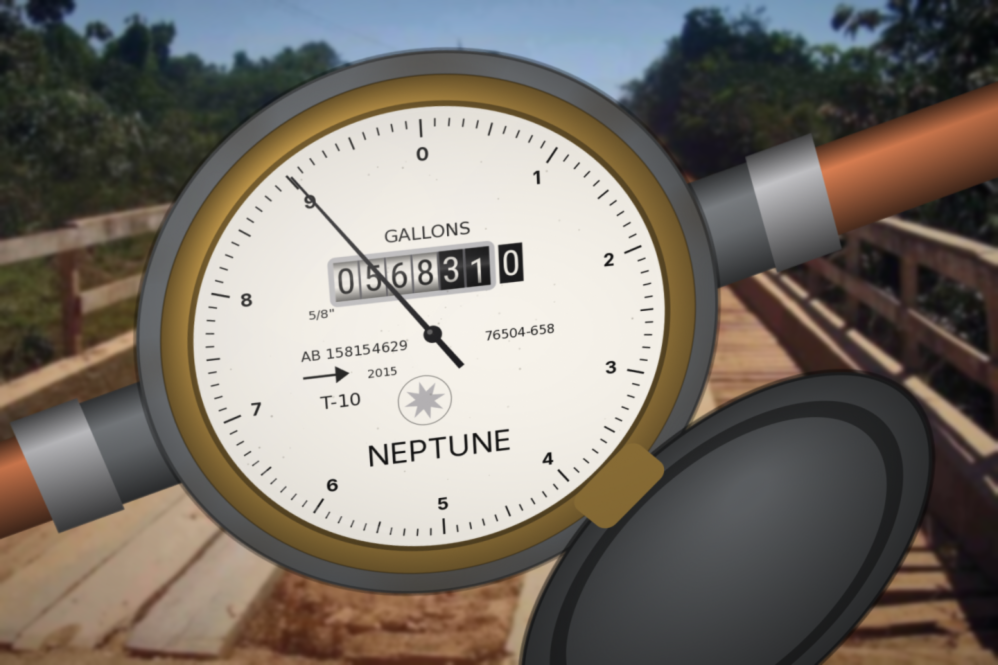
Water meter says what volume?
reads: 568309.0 gal
